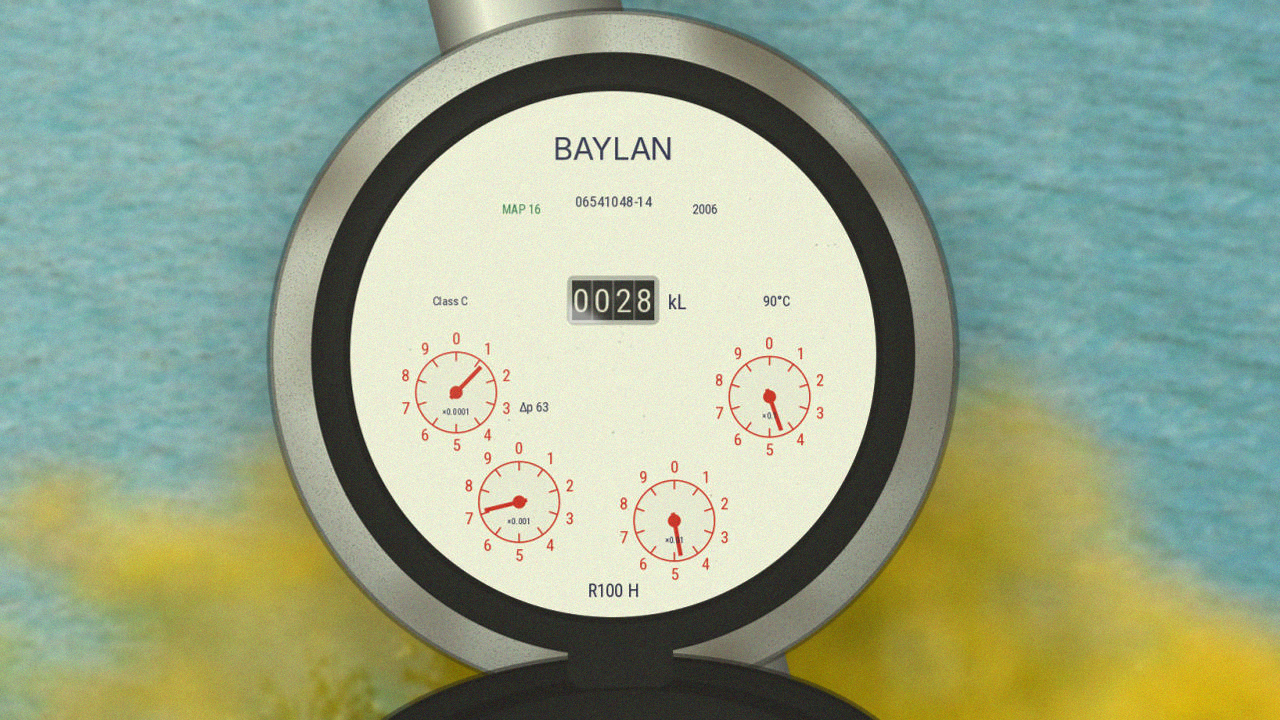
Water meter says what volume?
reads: 28.4471 kL
